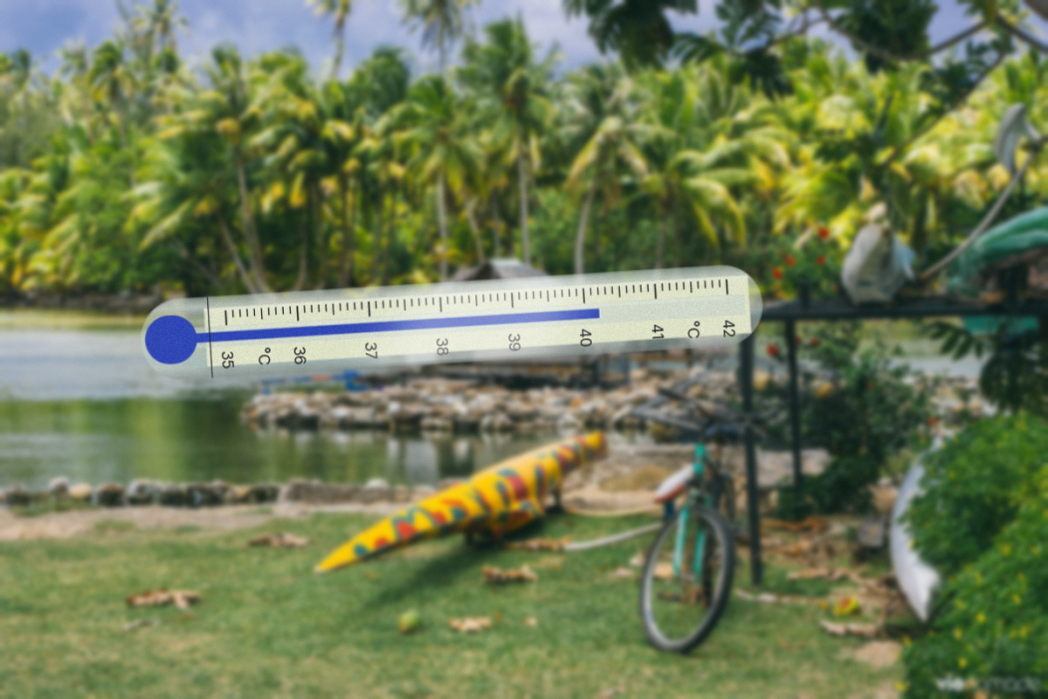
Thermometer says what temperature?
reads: 40.2 °C
